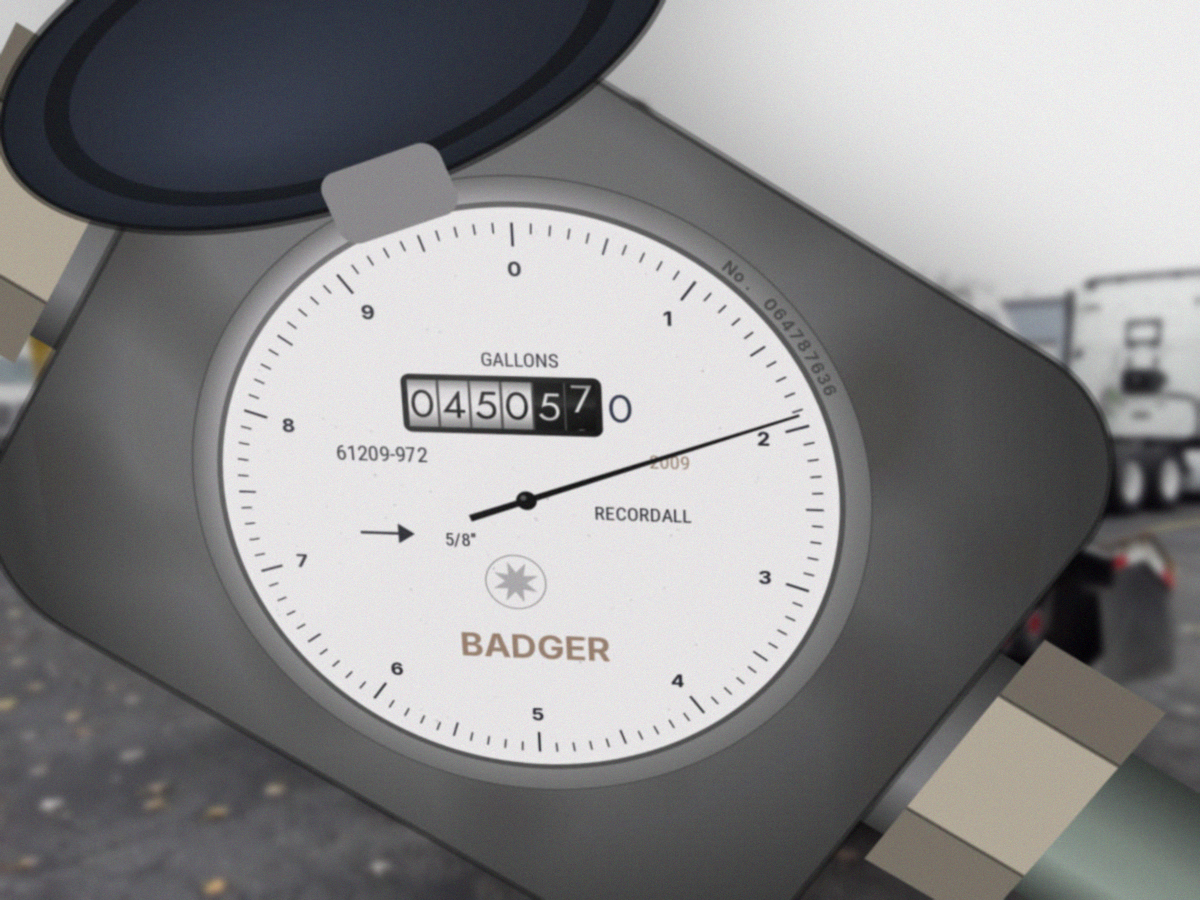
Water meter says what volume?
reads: 450571.9 gal
